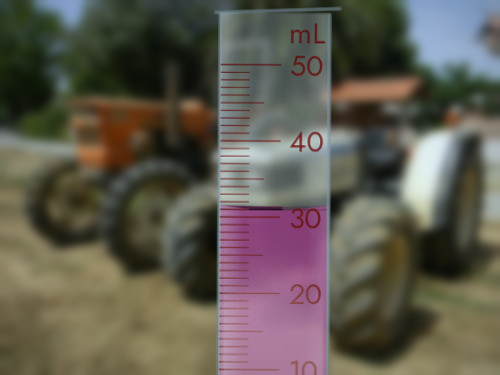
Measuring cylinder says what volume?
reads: 31 mL
